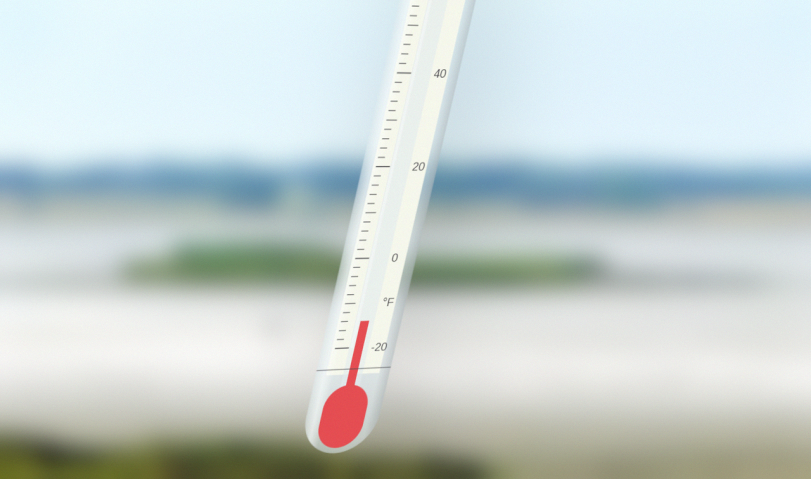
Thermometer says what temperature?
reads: -14 °F
